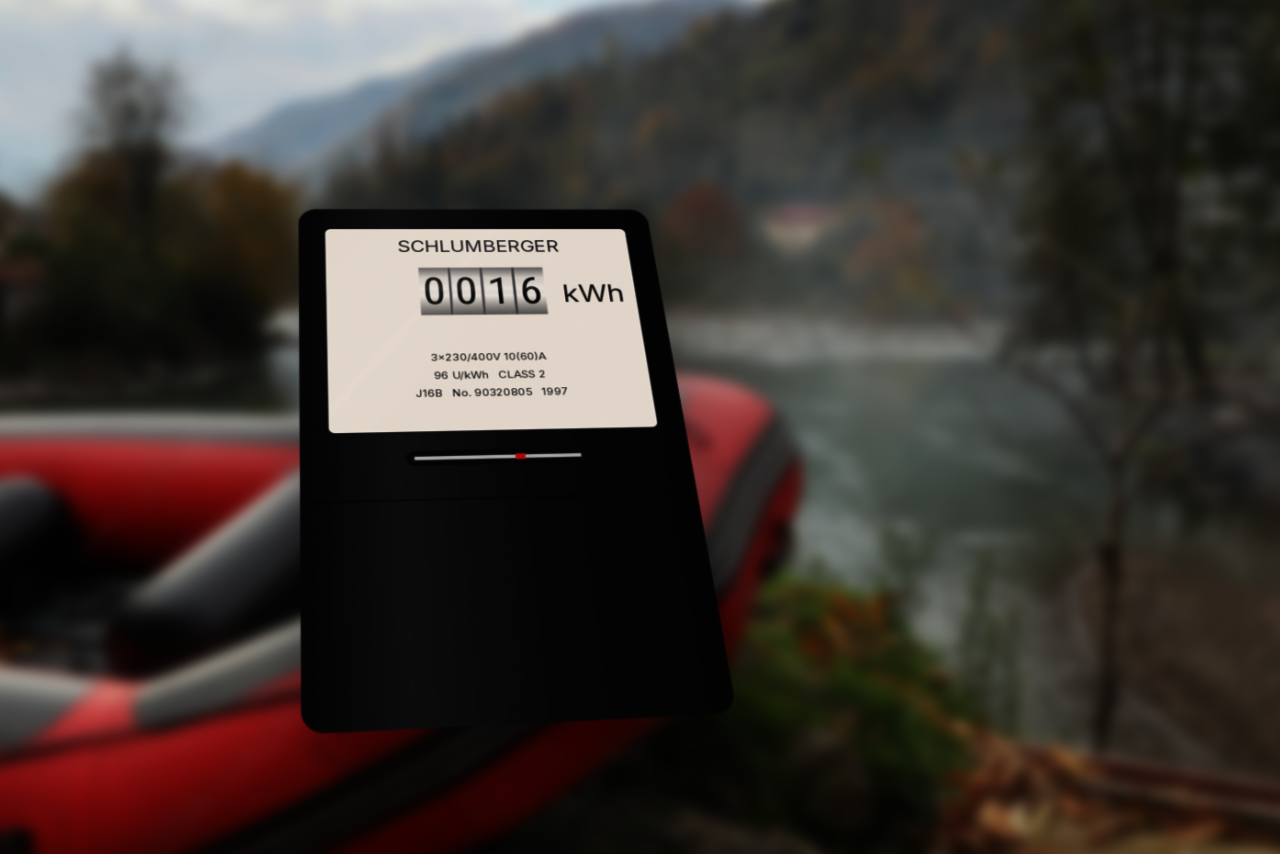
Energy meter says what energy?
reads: 16 kWh
